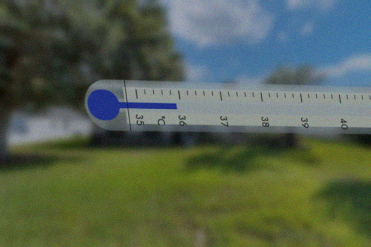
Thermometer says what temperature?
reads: 35.9 °C
